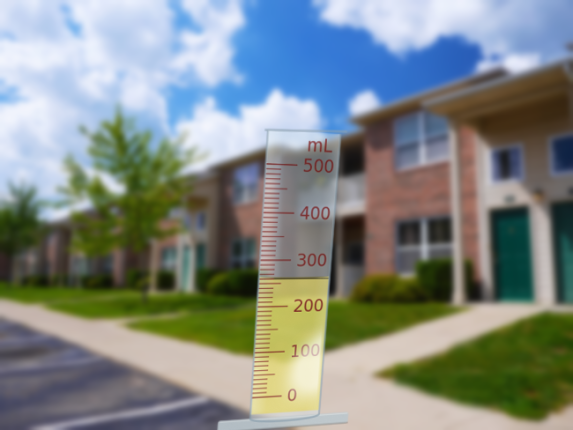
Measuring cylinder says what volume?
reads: 260 mL
